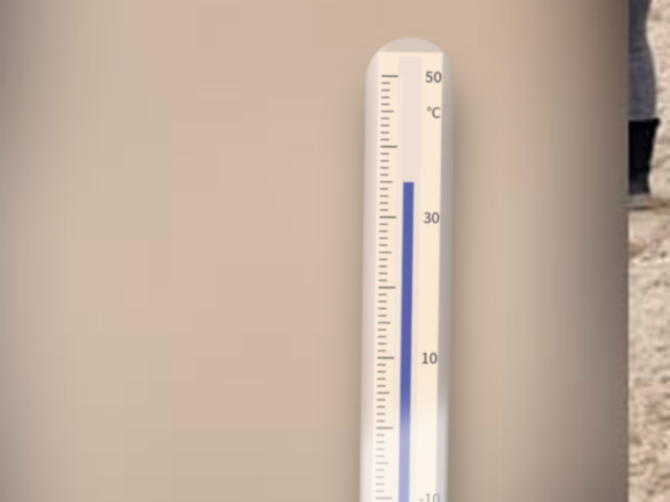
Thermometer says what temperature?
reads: 35 °C
